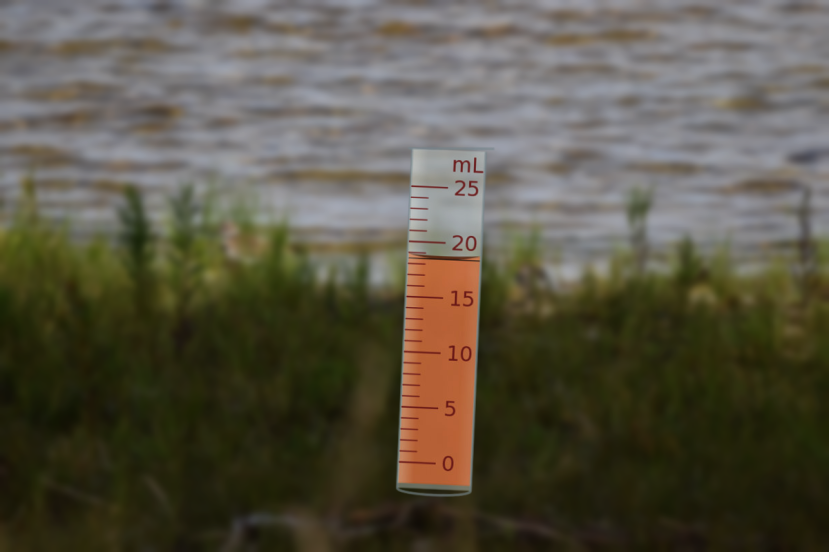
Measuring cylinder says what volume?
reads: 18.5 mL
